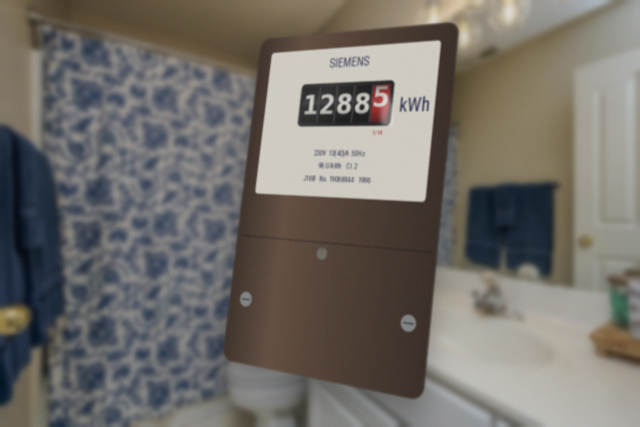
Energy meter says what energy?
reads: 1288.5 kWh
